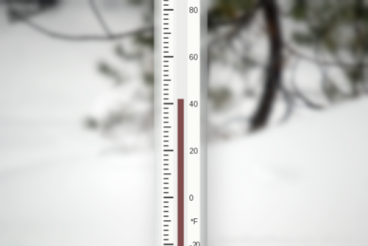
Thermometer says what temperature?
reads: 42 °F
